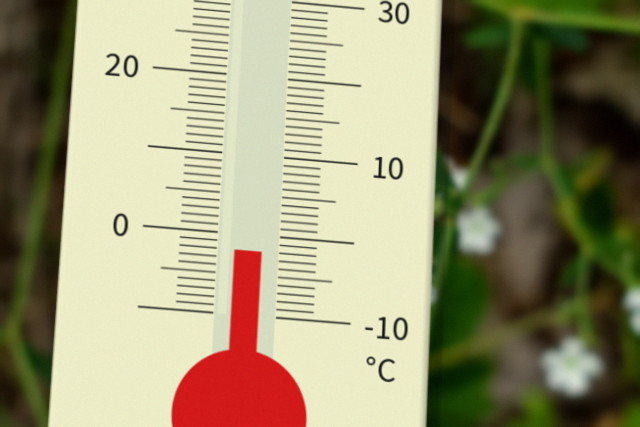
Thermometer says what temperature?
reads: -2 °C
